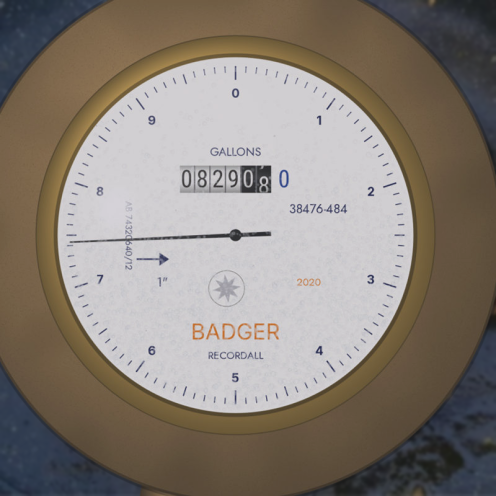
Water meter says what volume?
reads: 829077.4 gal
